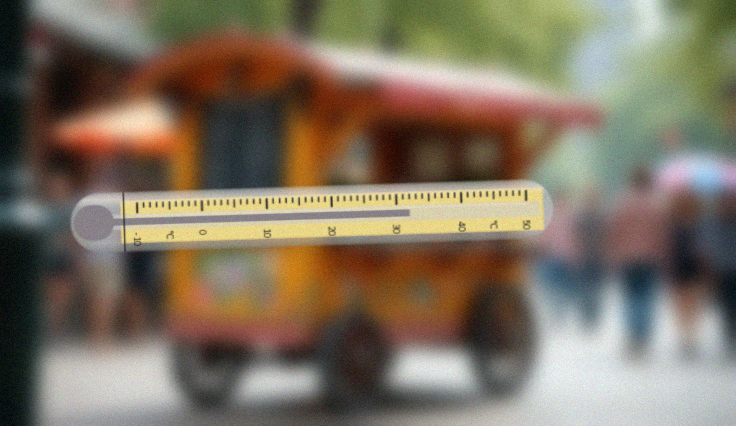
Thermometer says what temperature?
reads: 32 °C
